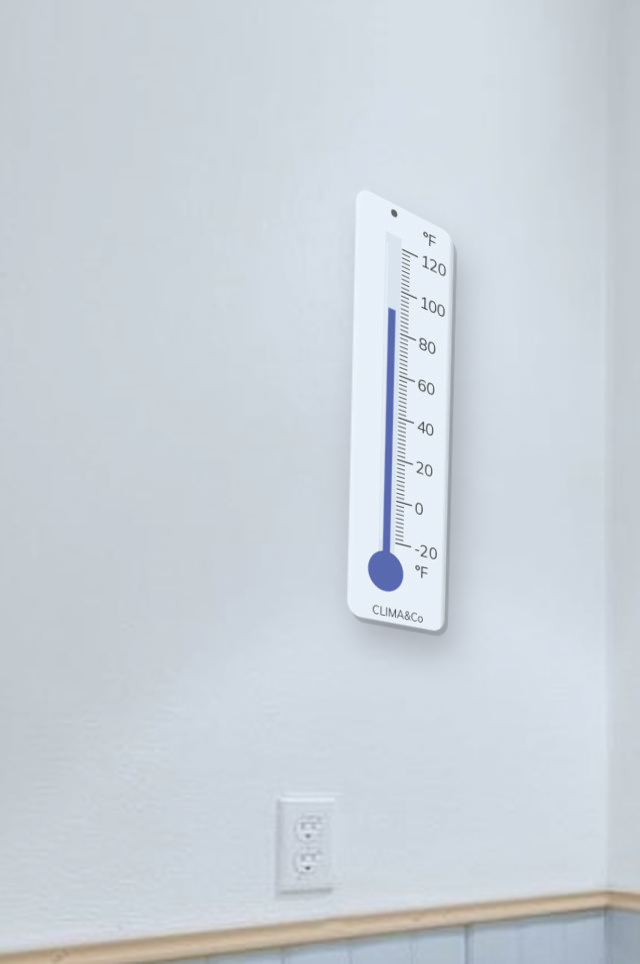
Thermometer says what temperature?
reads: 90 °F
